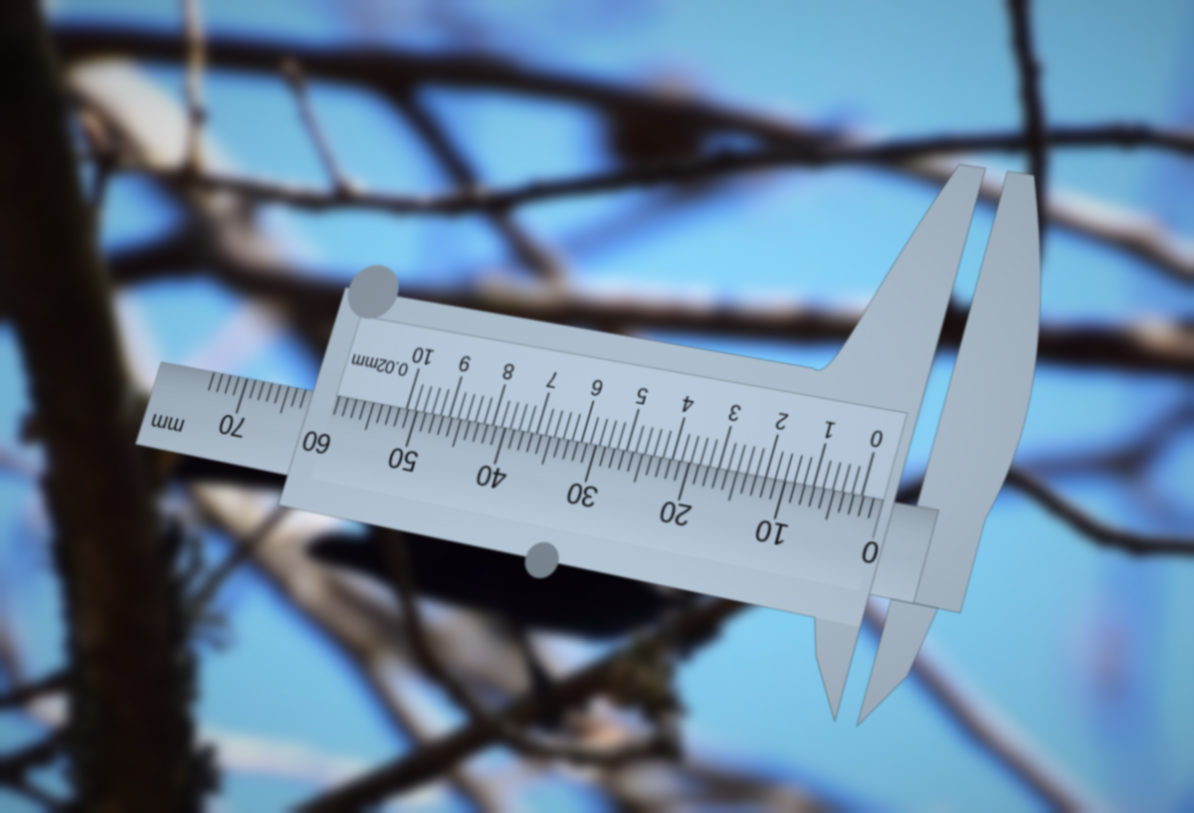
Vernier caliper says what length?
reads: 2.2 mm
